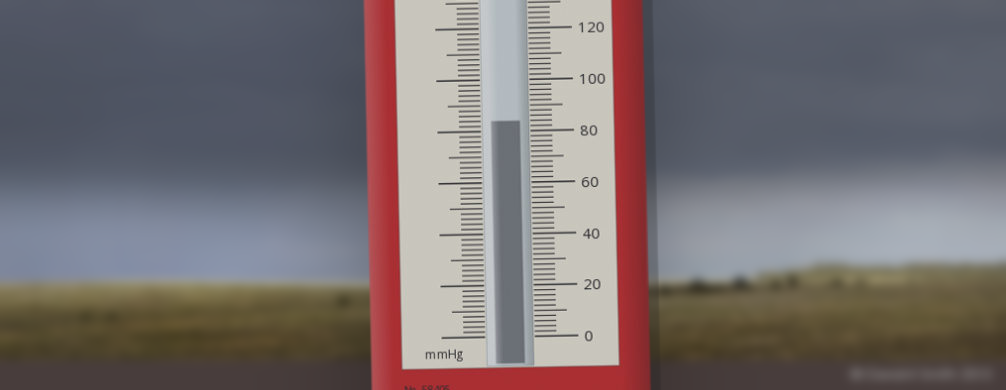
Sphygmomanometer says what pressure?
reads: 84 mmHg
